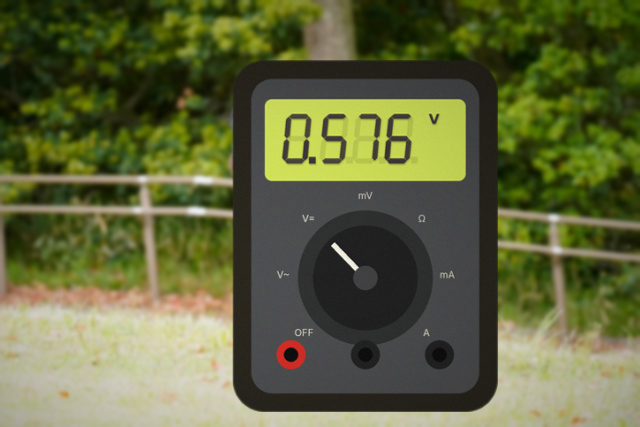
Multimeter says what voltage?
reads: 0.576 V
